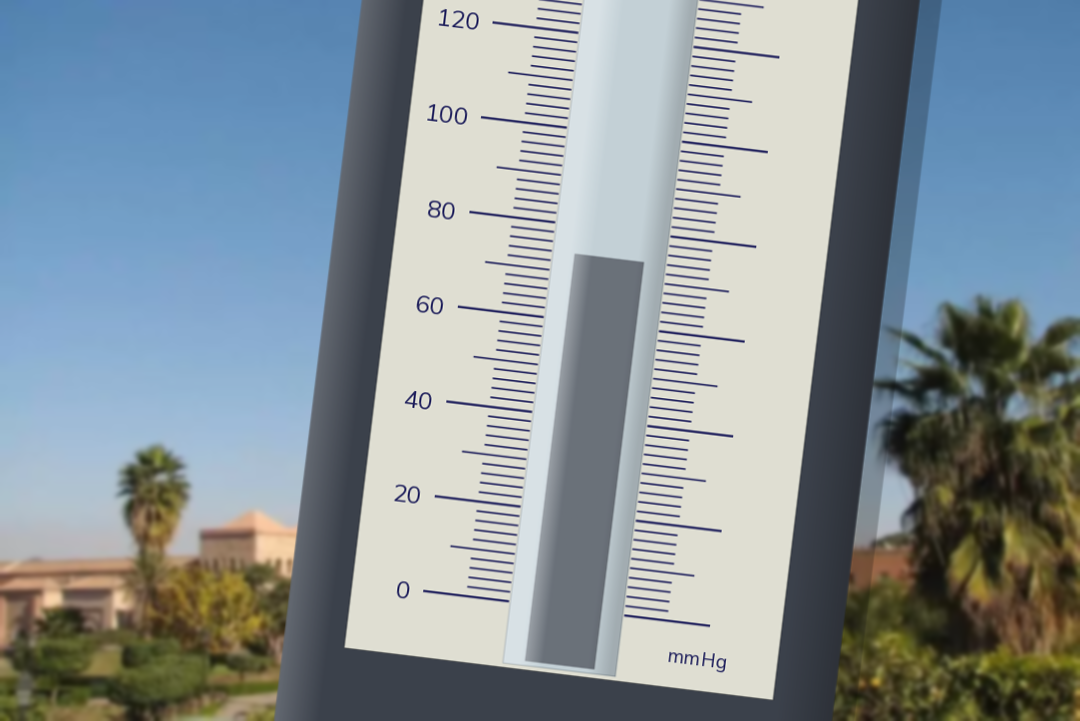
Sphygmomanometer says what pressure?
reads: 74 mmHg
